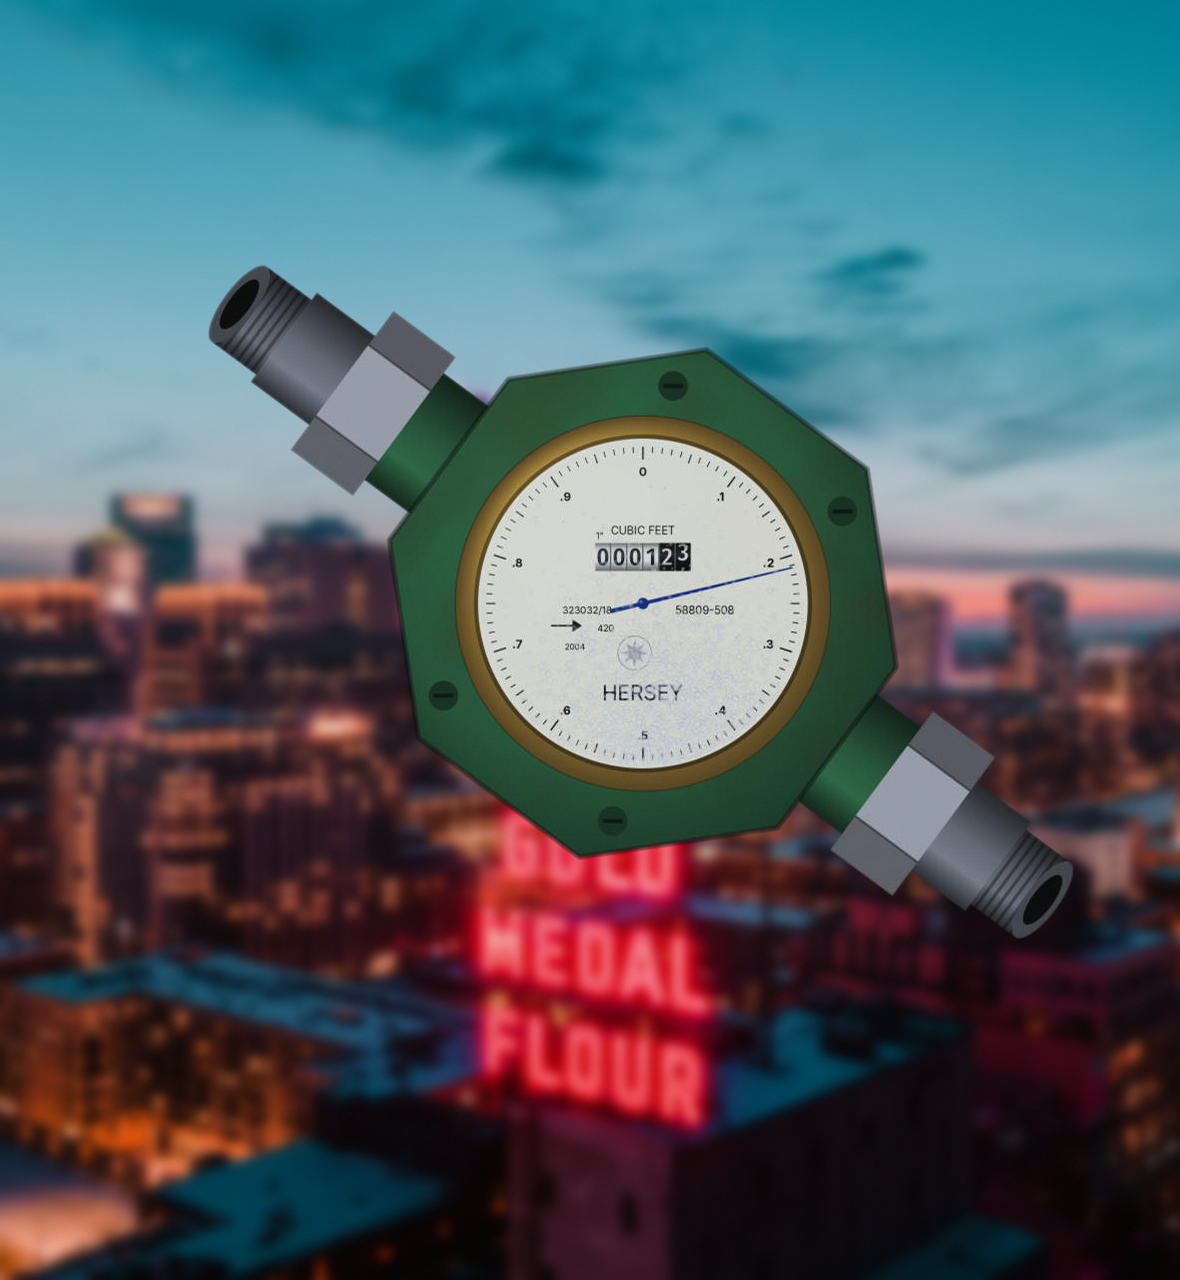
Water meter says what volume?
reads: 123.21 ft³
